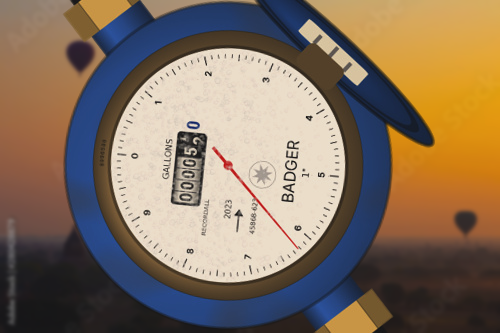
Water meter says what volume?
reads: 516.2 gal
